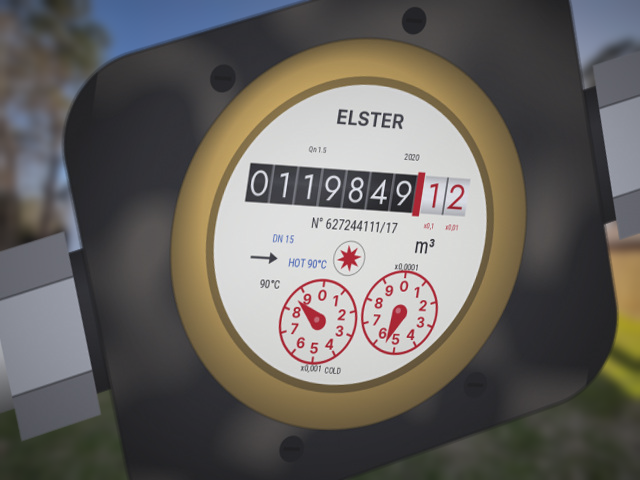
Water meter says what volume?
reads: 119849.1285 m³
